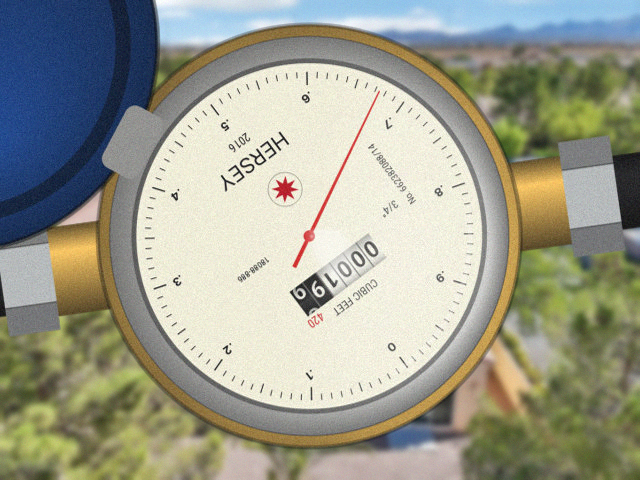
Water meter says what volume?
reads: 198.67 ft³
